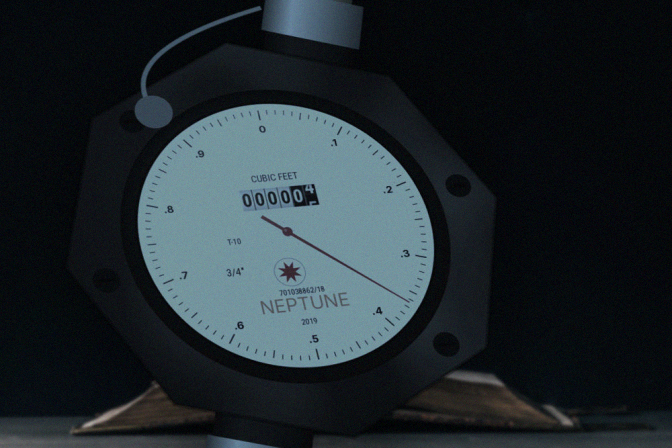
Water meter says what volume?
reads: 4.36 ft³
